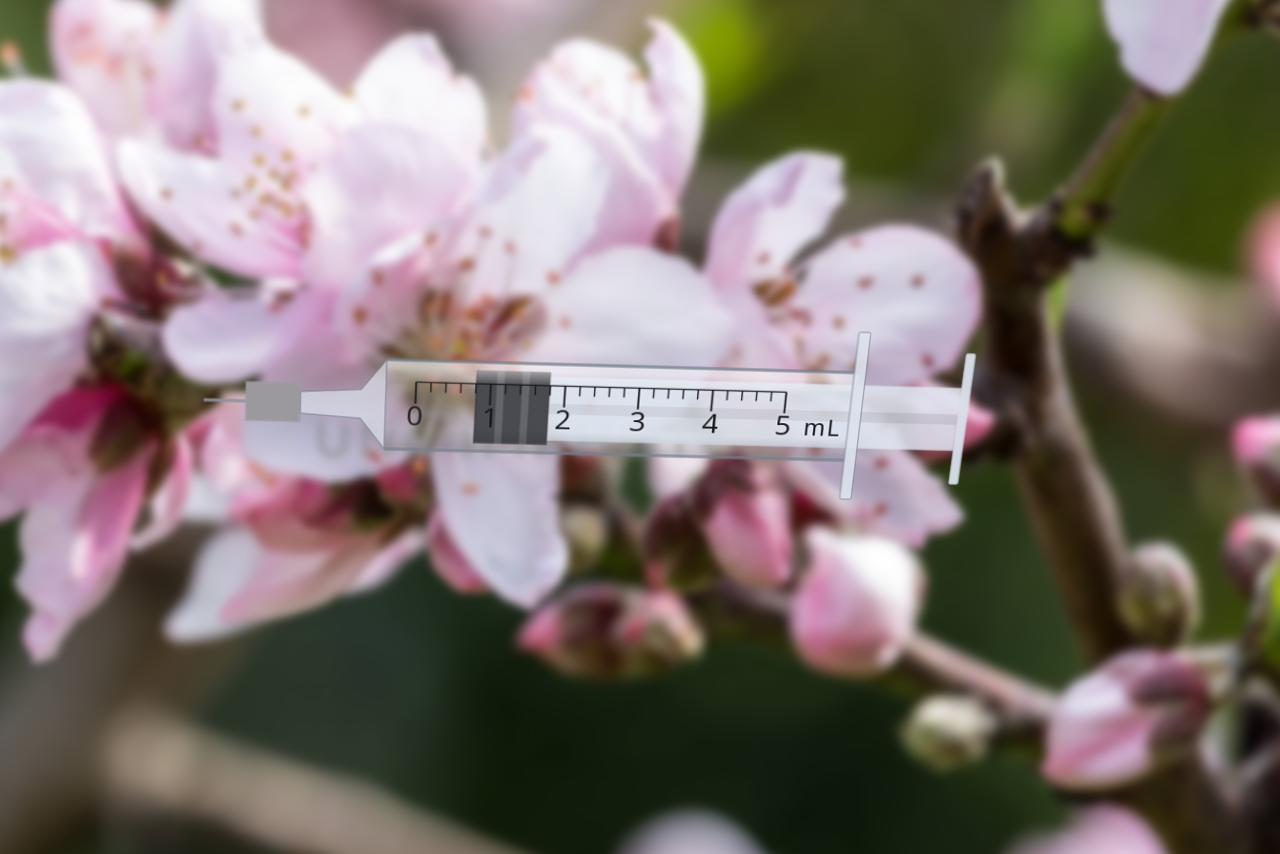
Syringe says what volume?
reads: 0.8 mL
